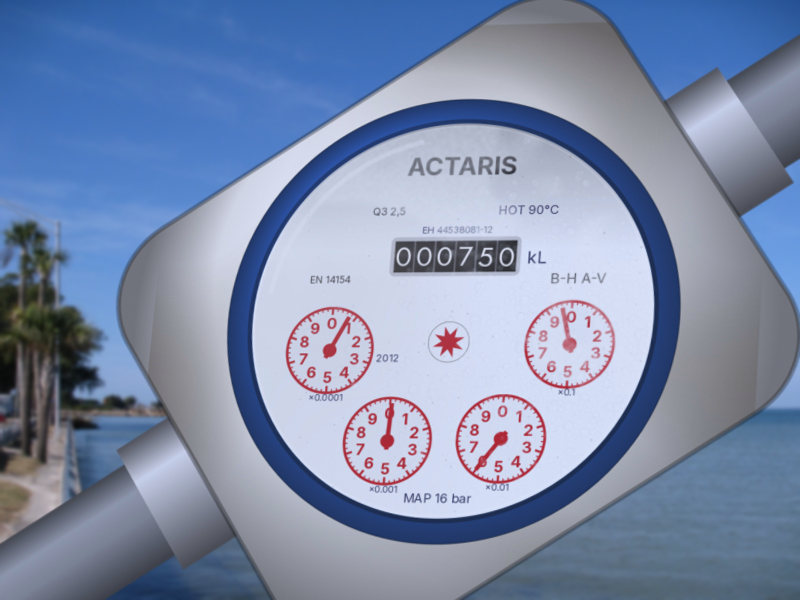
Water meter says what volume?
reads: 749.9600 kL
